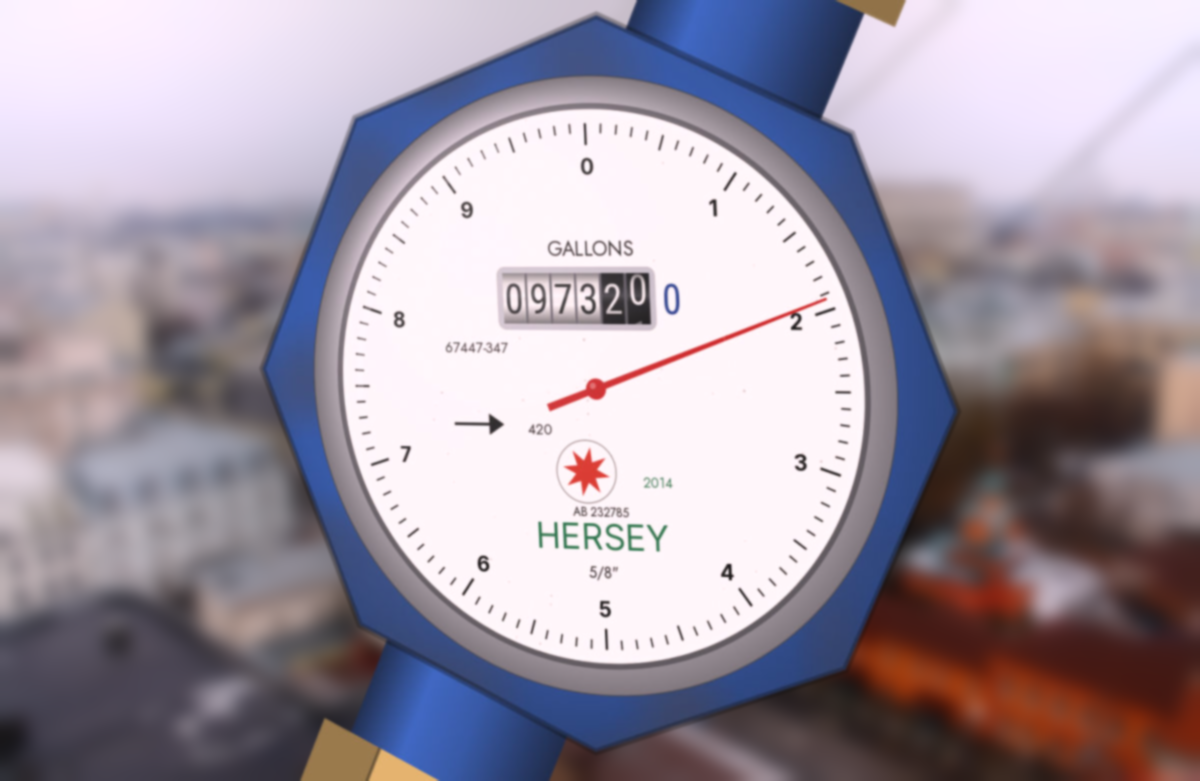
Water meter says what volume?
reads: 973201.9 gal
